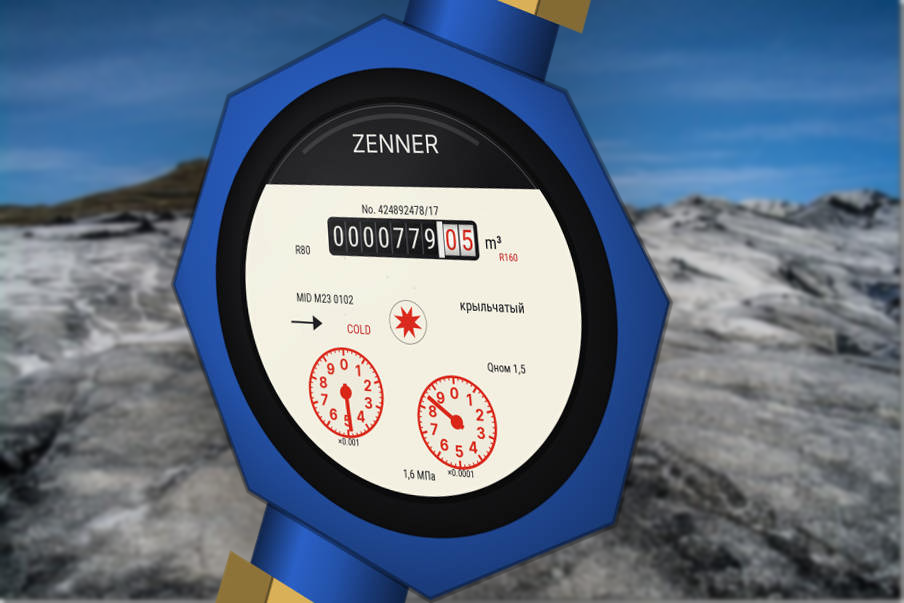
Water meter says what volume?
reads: 779.0548 m³
